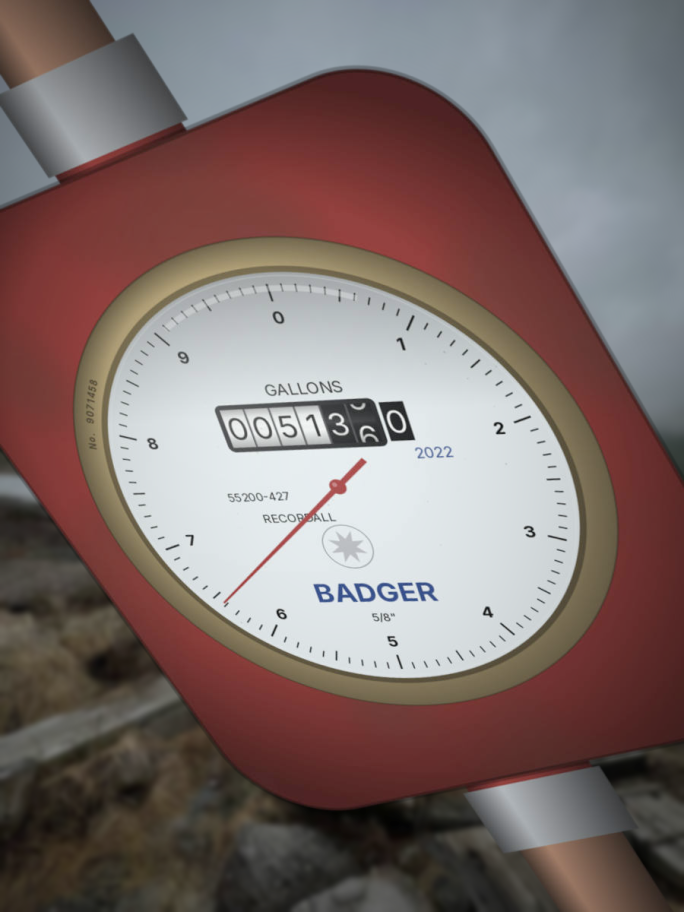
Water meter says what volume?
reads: 51356.4 gal
